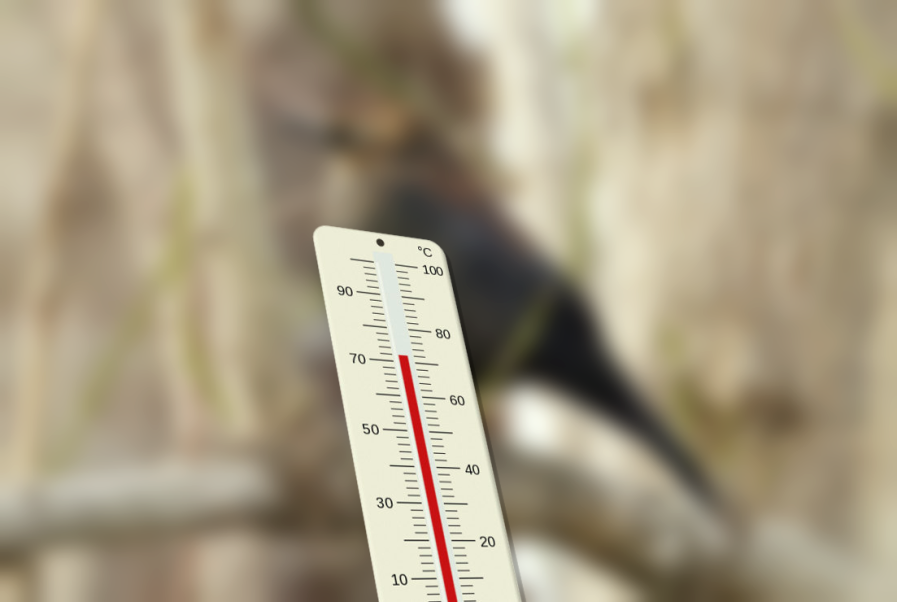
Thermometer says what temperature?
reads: 72 °C
